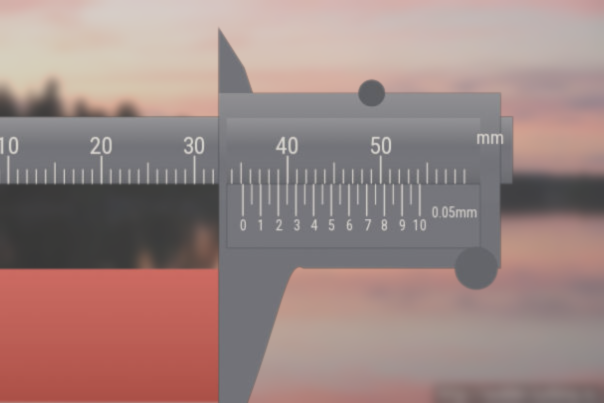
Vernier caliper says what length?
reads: 35.2 mm
